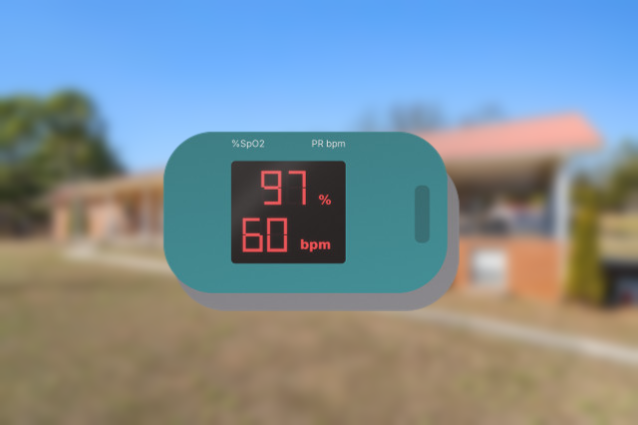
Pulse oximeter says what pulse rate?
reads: 60 bpm
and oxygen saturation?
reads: 97 %
